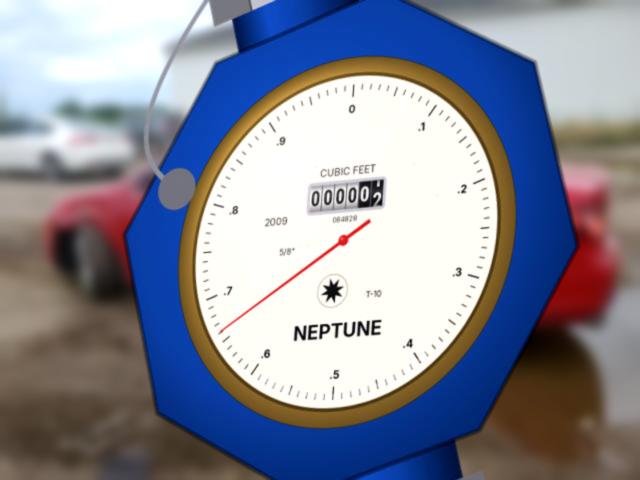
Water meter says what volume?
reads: 1.66 ft³
